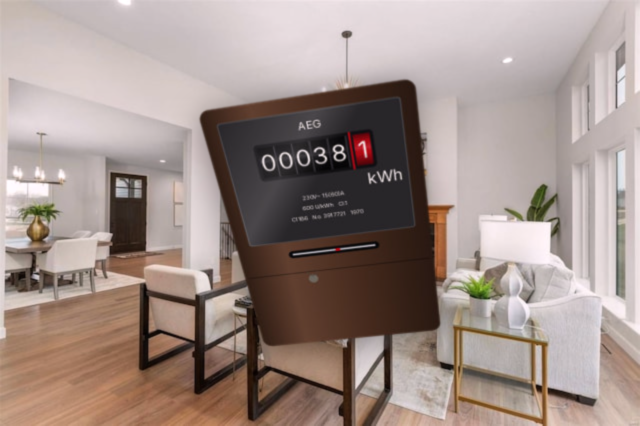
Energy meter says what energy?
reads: 38.1 kWh
